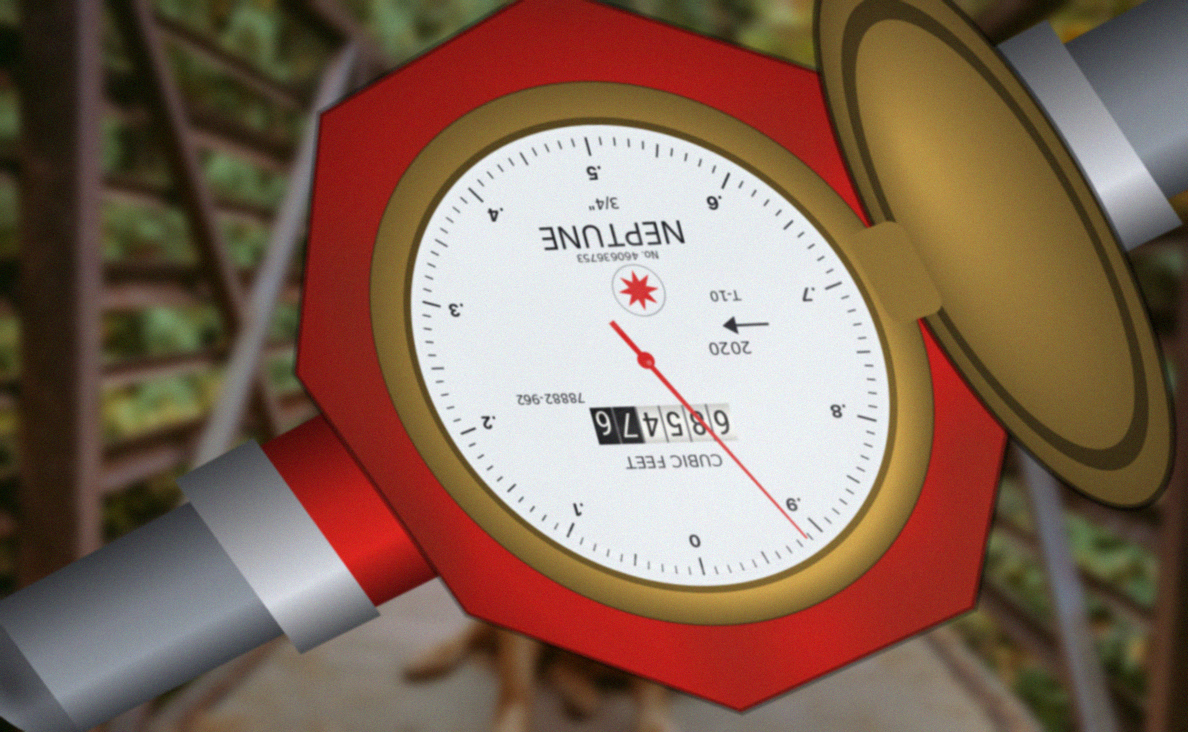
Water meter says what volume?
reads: 685475.91 ft³
